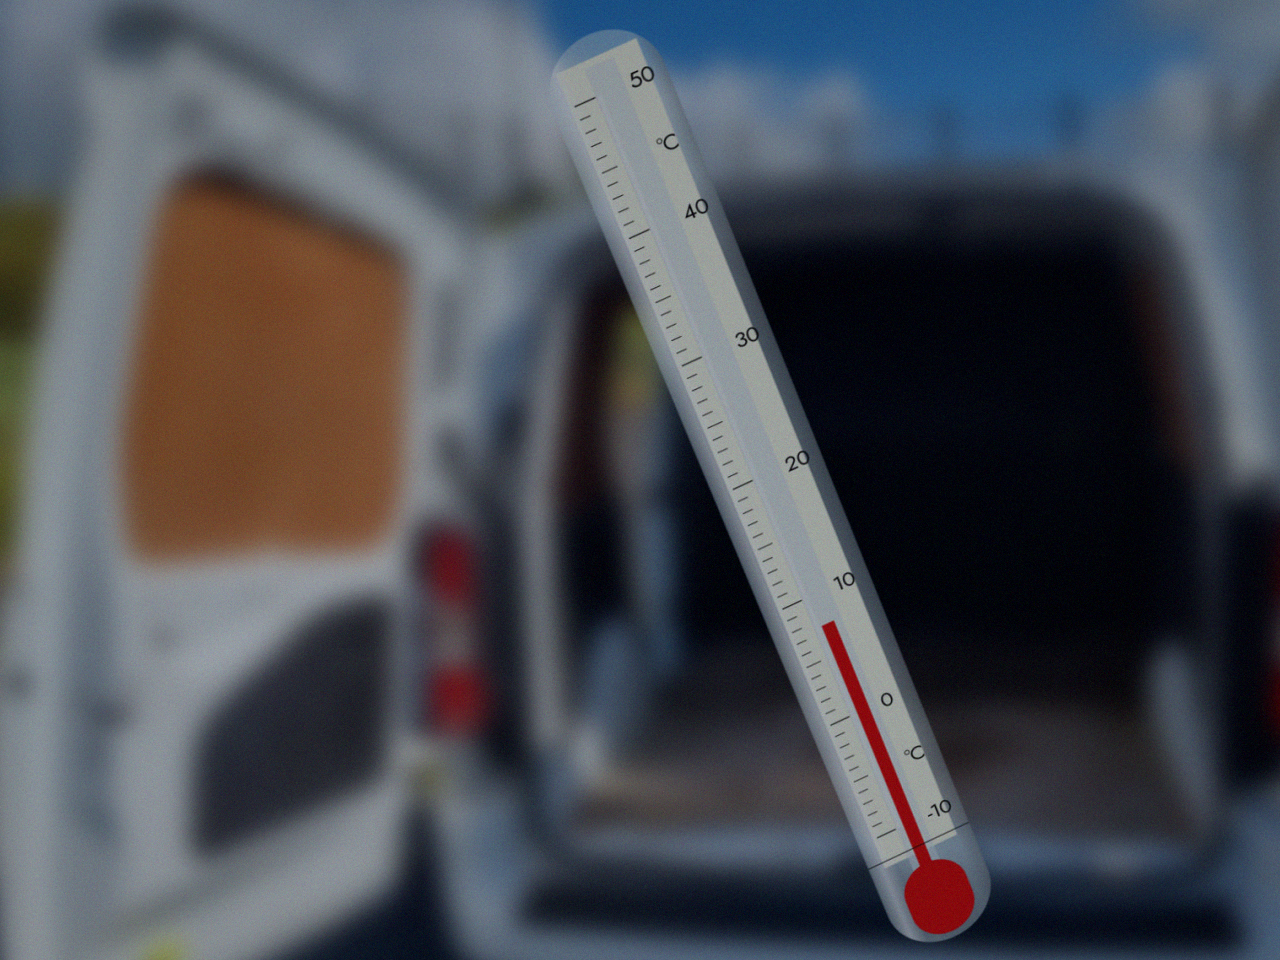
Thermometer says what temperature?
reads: 7.5 °C
